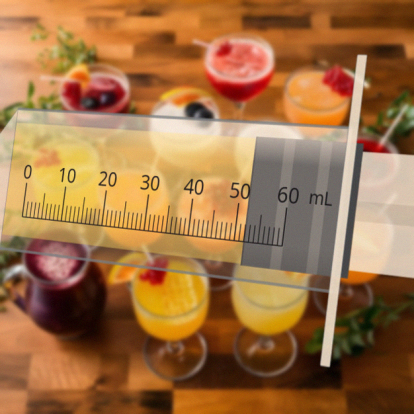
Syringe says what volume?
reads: 52 mL
